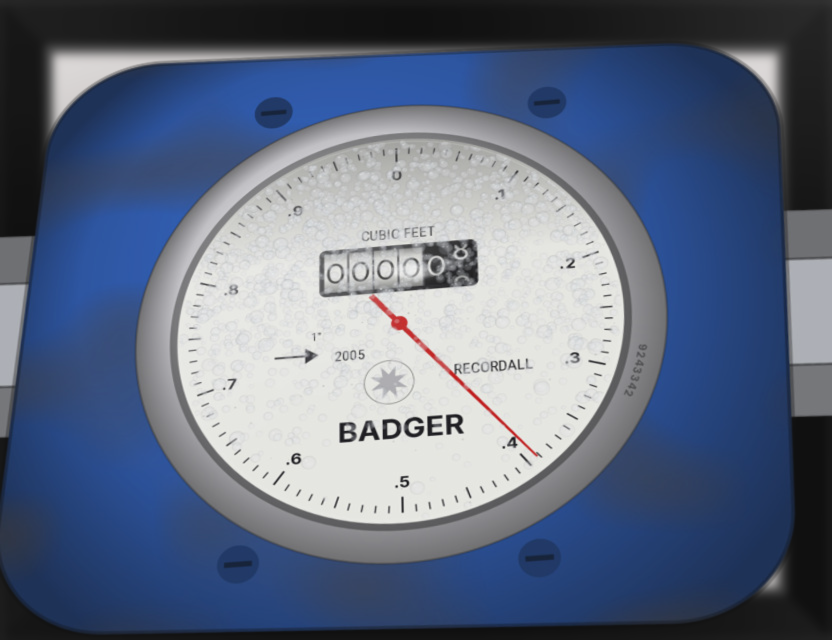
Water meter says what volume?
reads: 8.39 ft³
